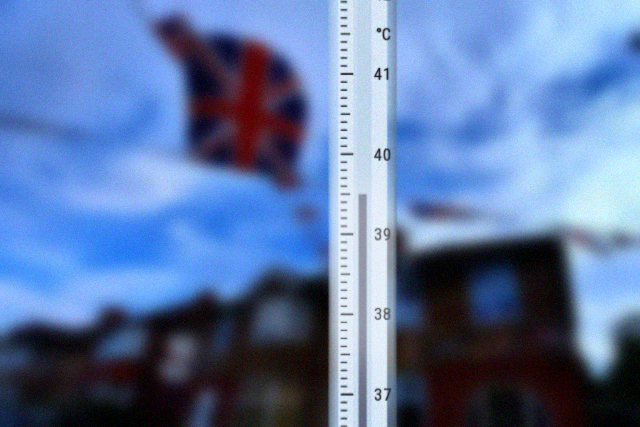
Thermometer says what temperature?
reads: 39.5 °C
